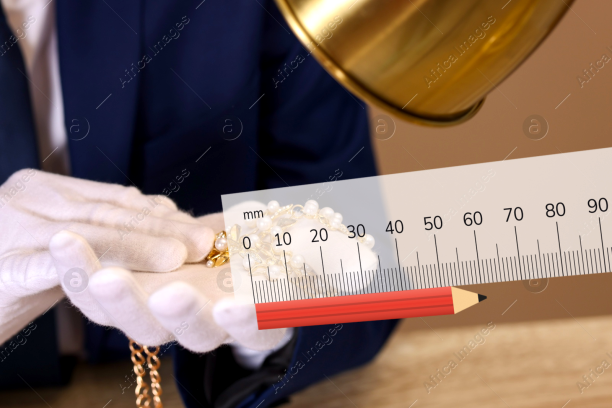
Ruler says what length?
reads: 61 mm
